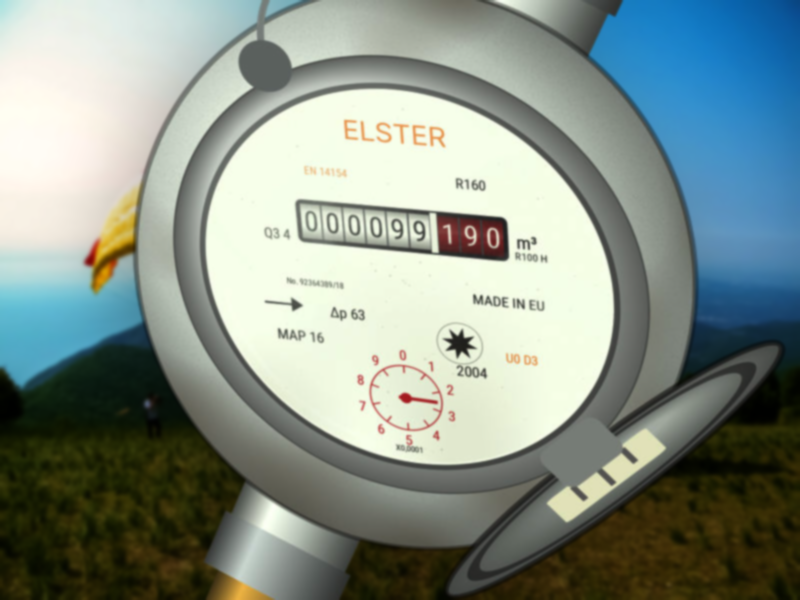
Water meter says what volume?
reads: 99.1902 m³
